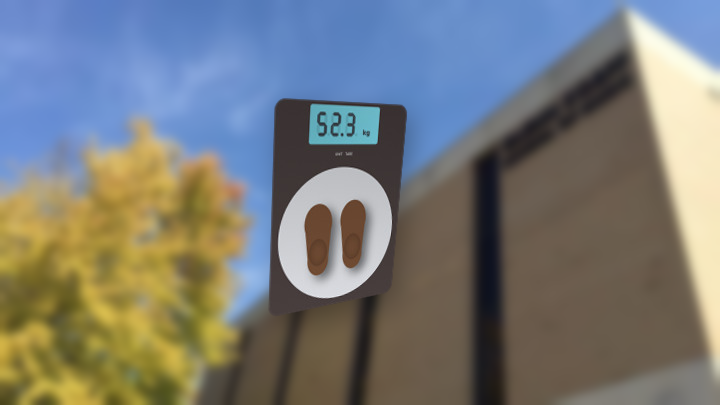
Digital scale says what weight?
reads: 52.3 kg
